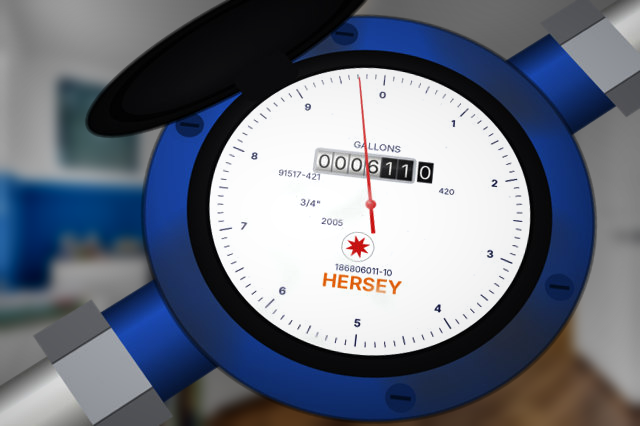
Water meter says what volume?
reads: 6109.7 gal
